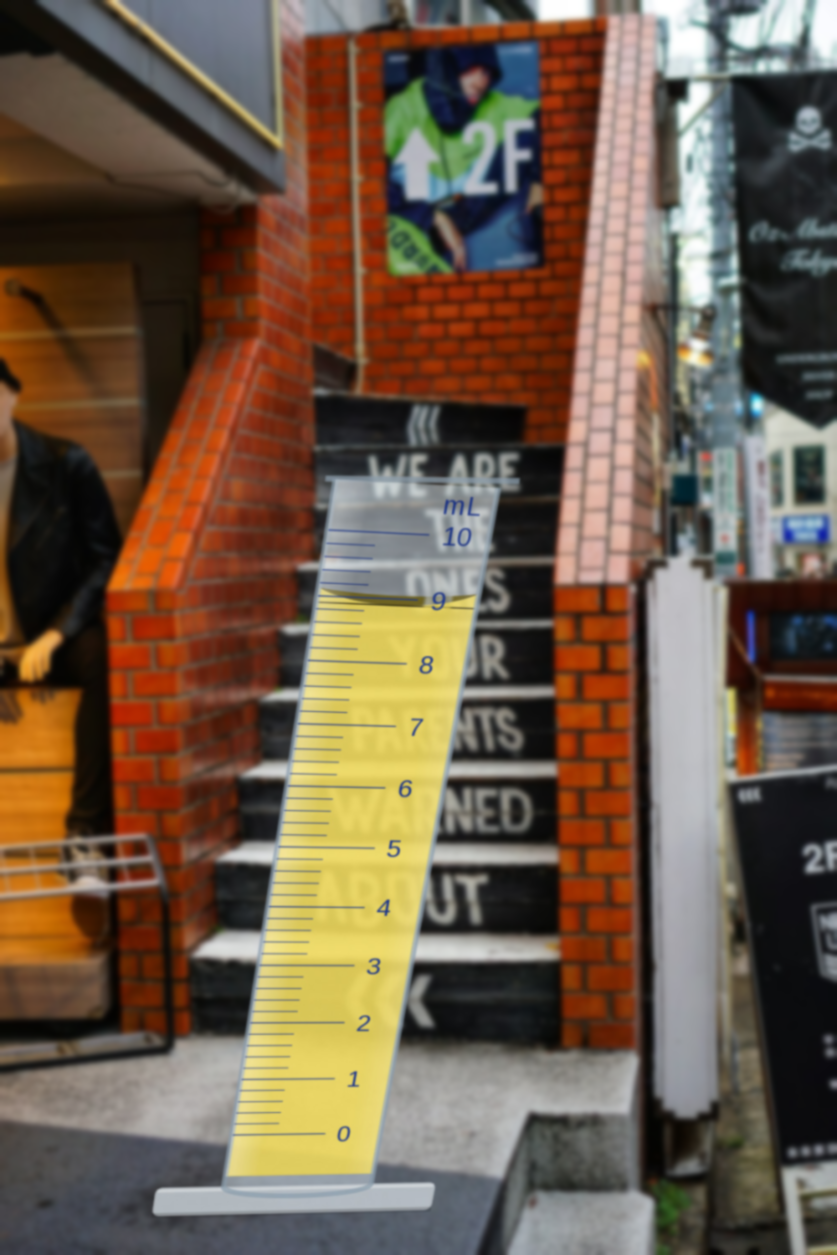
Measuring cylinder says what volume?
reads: 8.9 mL
